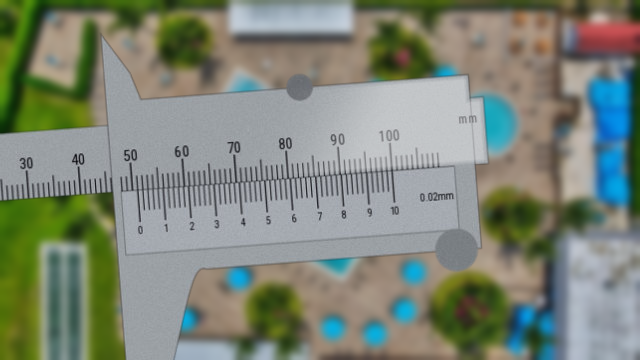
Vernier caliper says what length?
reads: 51.0 mm
